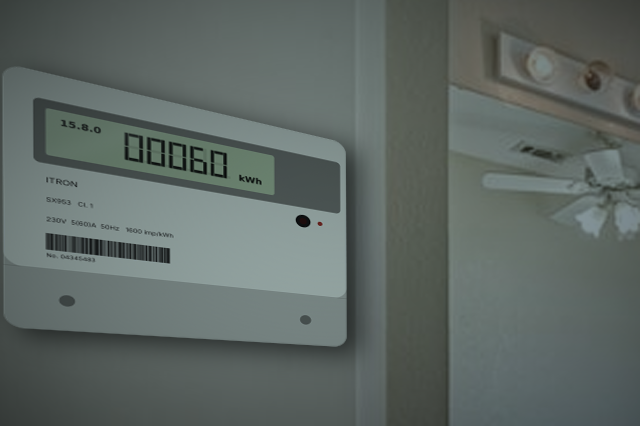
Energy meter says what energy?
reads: 60 kWh
